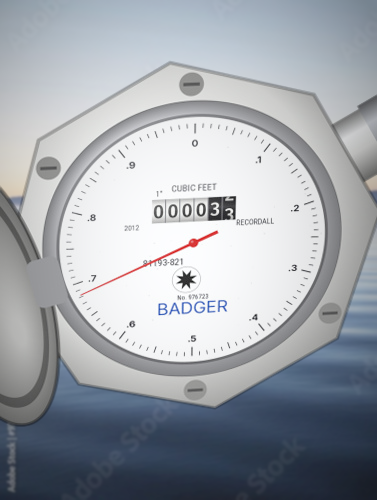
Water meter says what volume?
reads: 32.68 ft³
